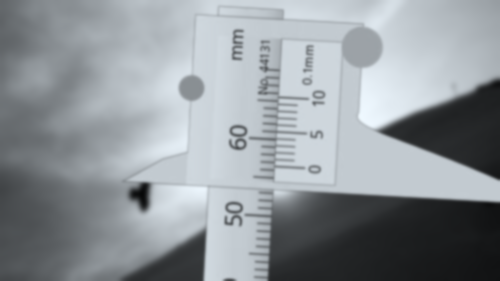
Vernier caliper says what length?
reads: 56.5 mm
